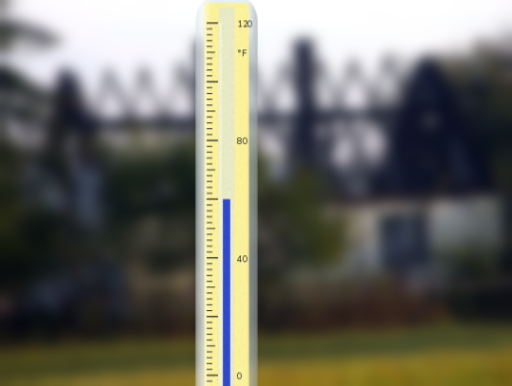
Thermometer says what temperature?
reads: 60 °F
